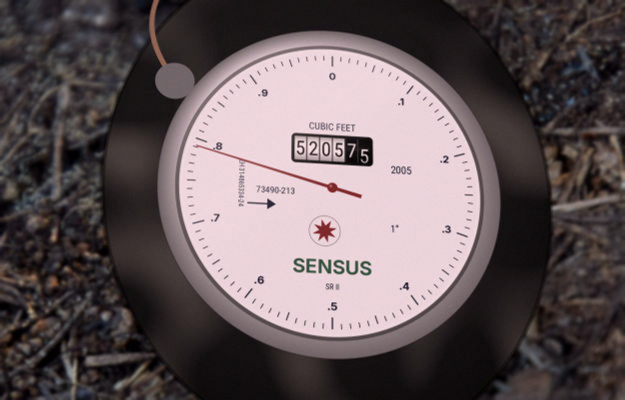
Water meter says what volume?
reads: 520574.79 ft³
